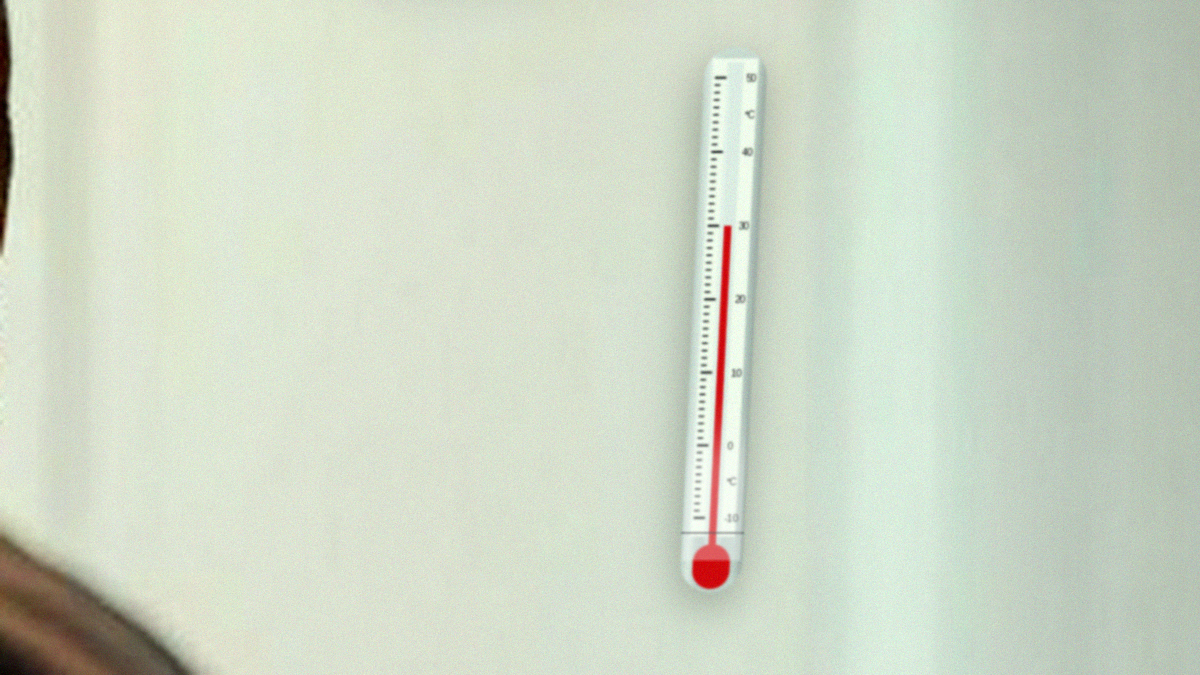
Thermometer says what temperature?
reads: 30 °C
